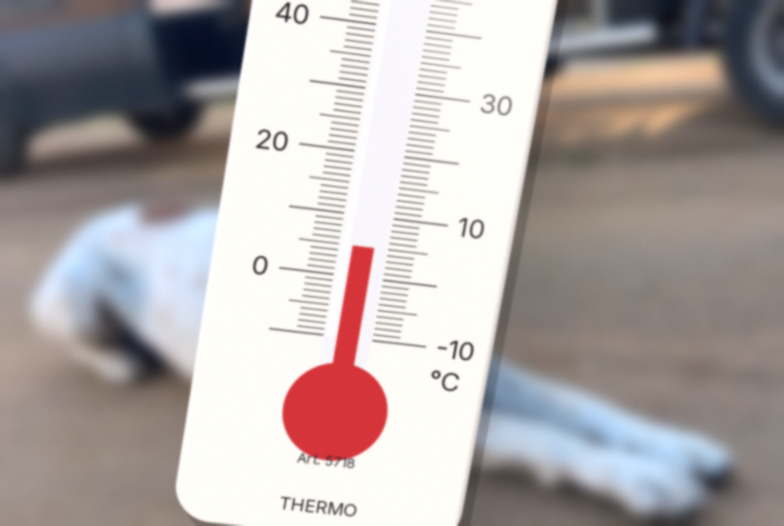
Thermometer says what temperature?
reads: 5 °C
